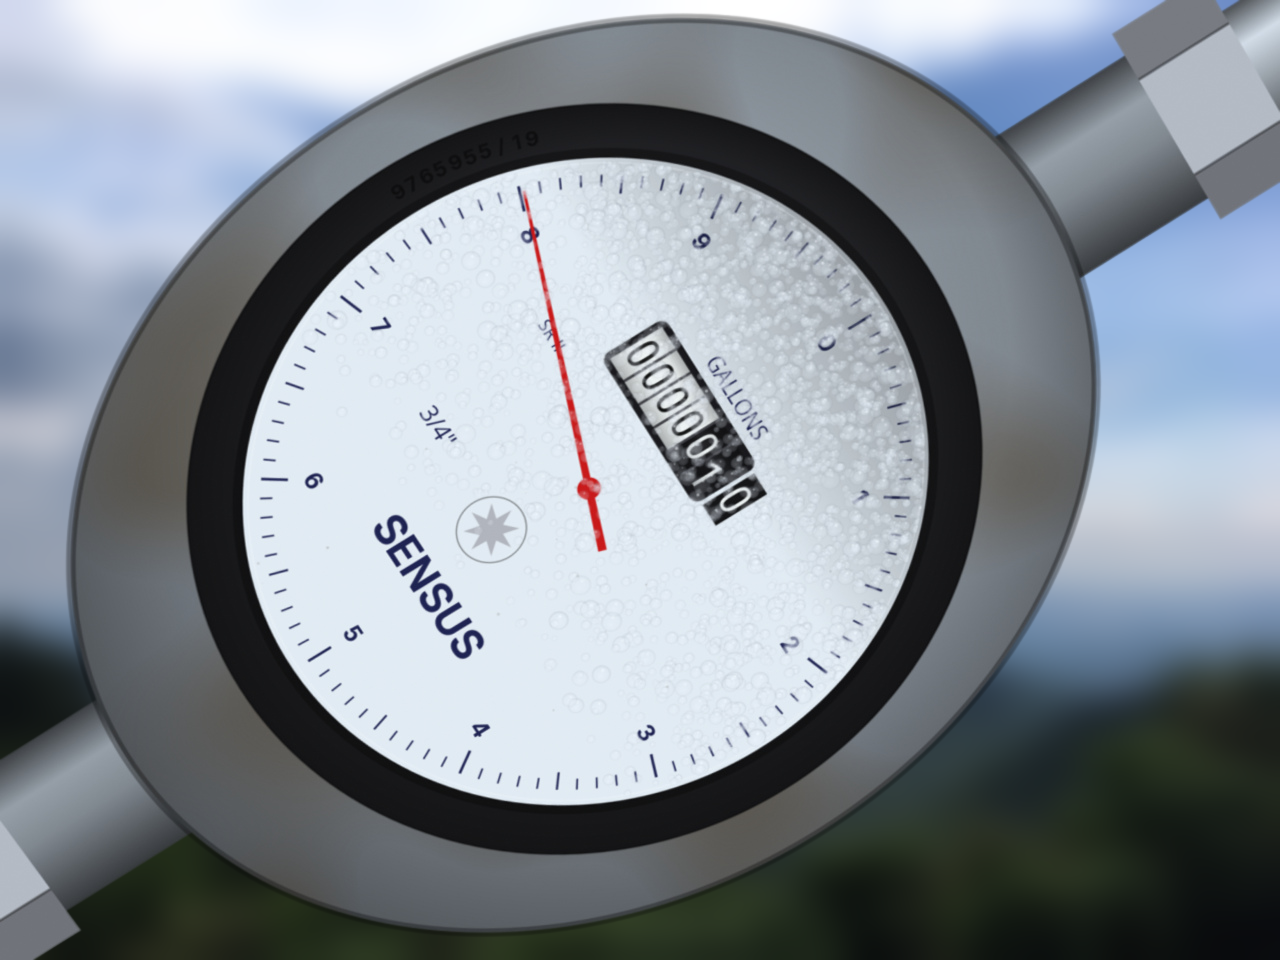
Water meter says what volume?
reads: 8.0 gal
